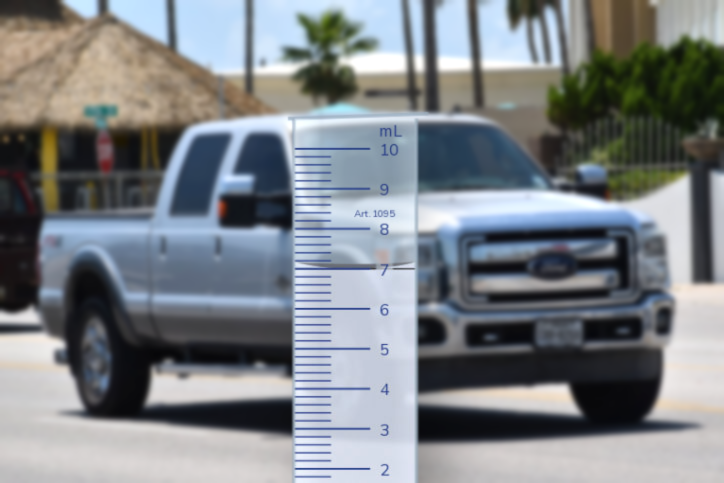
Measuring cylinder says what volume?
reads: 7 mL
